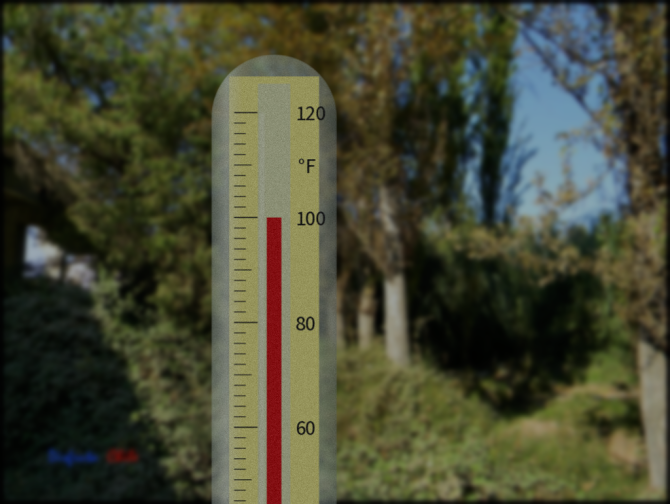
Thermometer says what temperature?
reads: 100 °F
